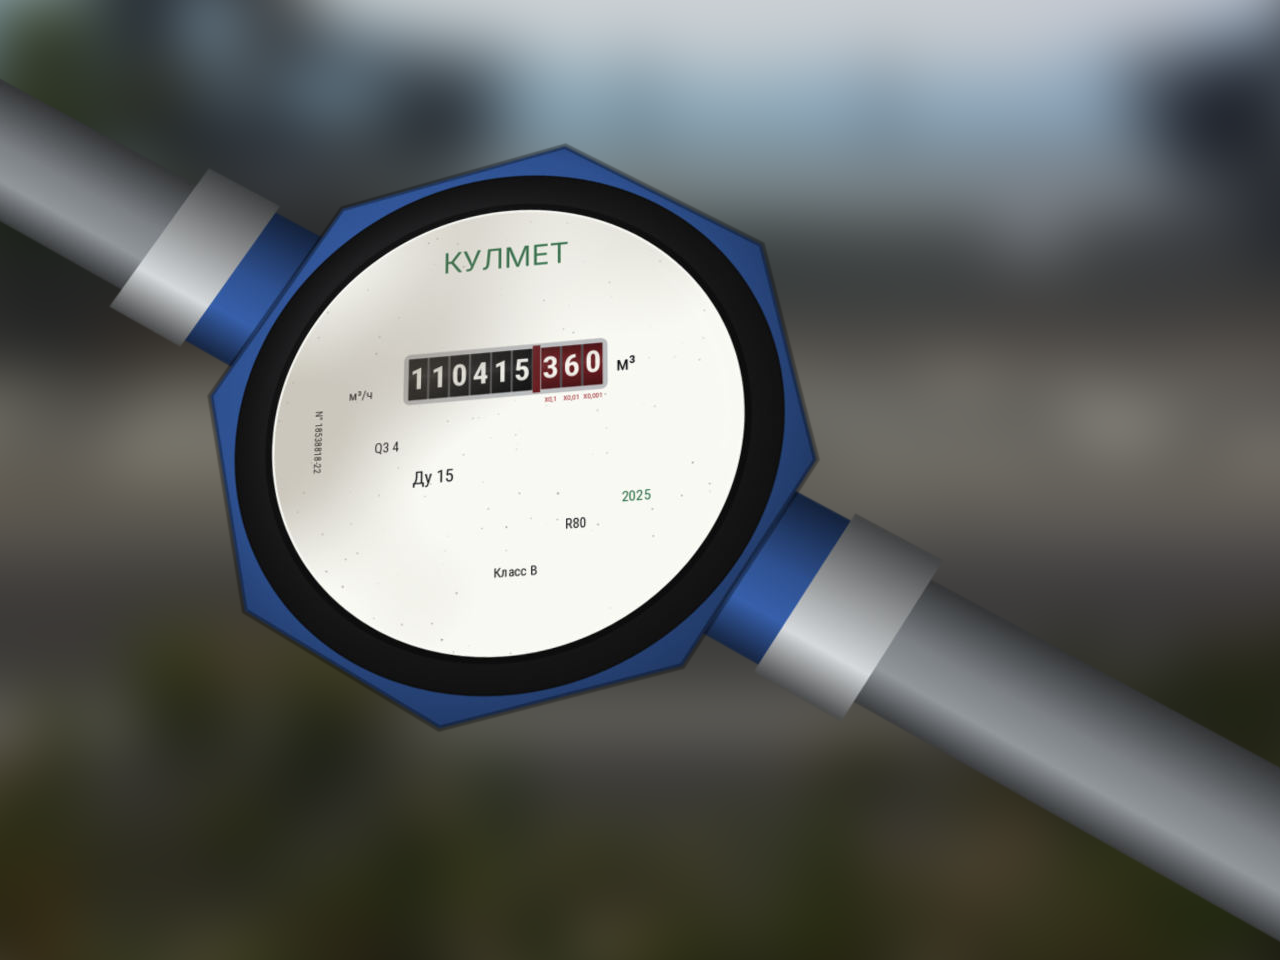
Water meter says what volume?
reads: 110415.360 m³
